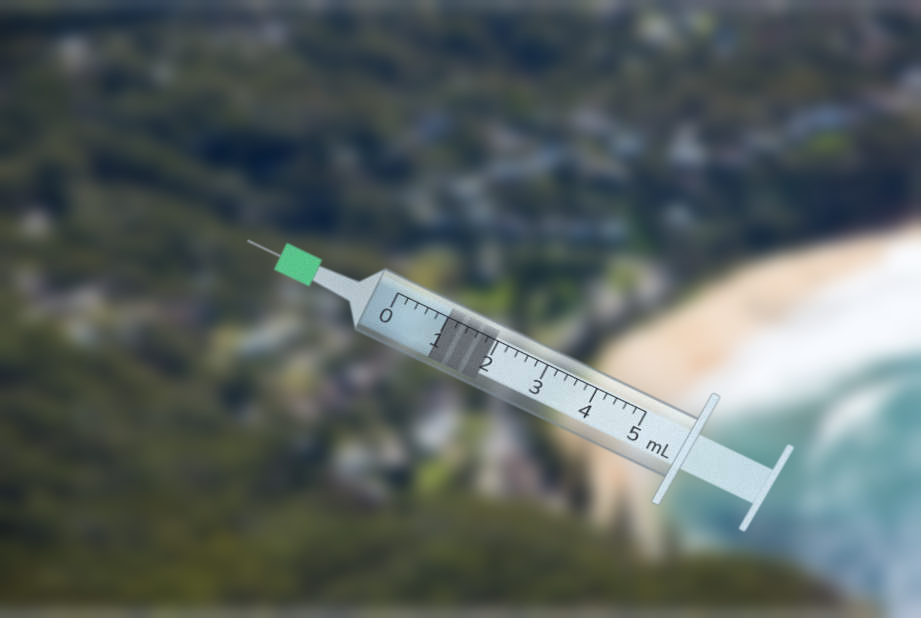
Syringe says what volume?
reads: 1 mL
